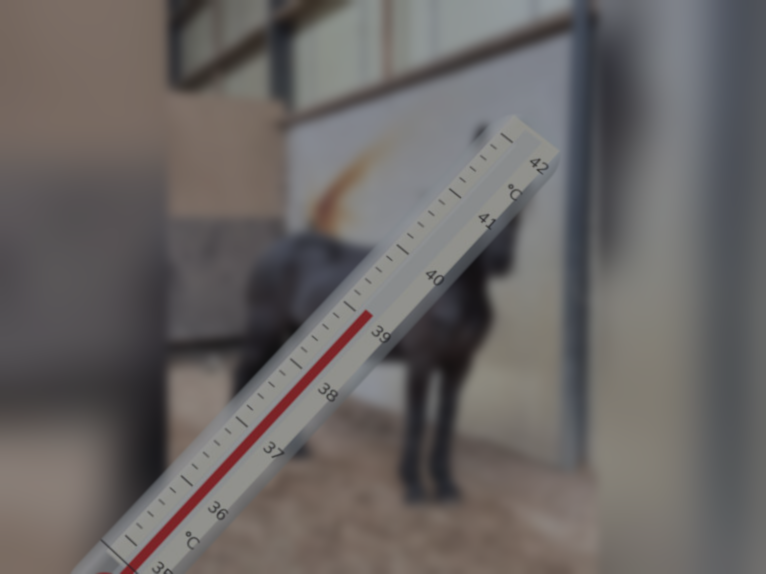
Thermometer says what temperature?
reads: 39.1 °C
